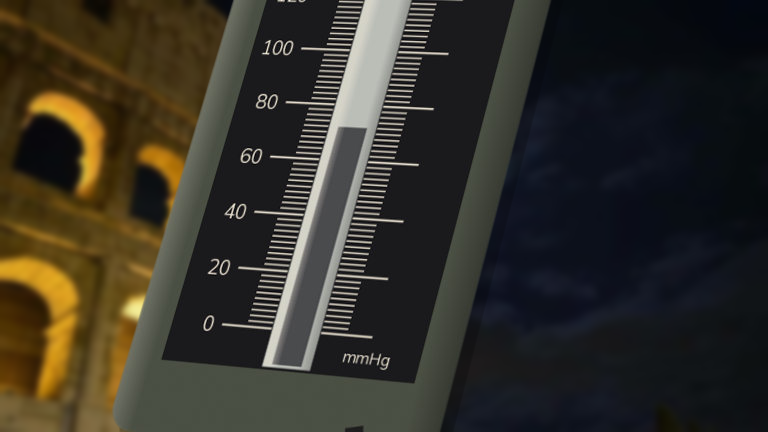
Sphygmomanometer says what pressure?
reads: 72 mmHg
